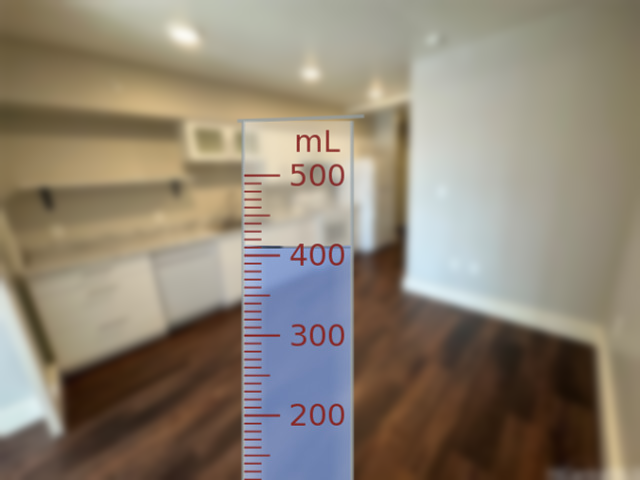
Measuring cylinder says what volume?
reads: 410 mL
